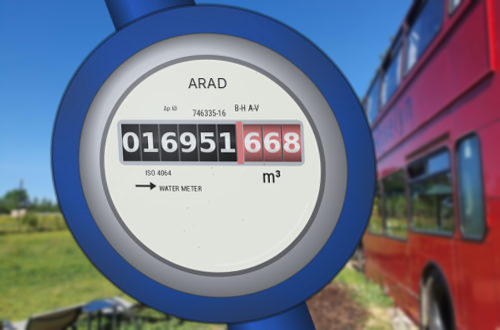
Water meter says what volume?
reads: 16951.668 m³
